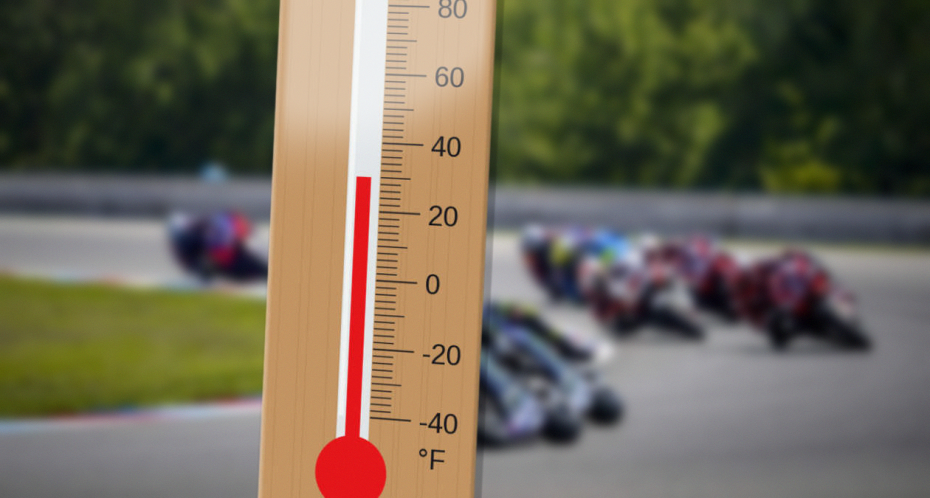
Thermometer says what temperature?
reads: 30 °F
